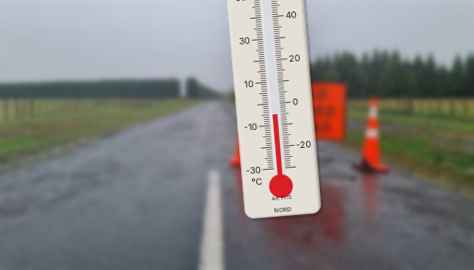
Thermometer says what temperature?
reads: -5 °C
